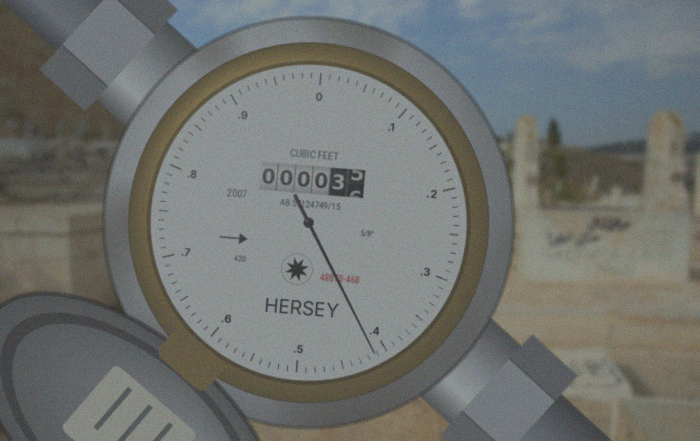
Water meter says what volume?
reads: 35.41 ft³
